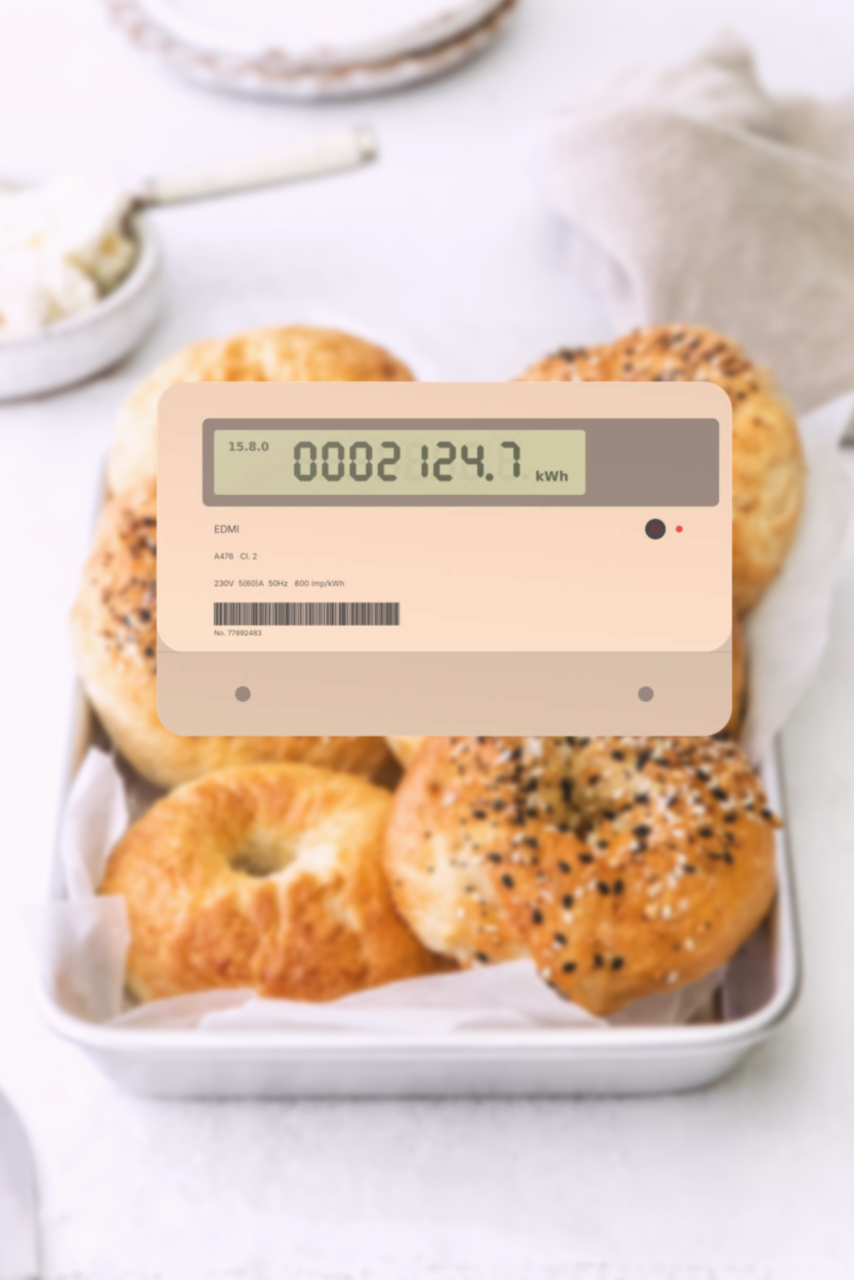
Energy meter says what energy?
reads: 2124.7 kWh
